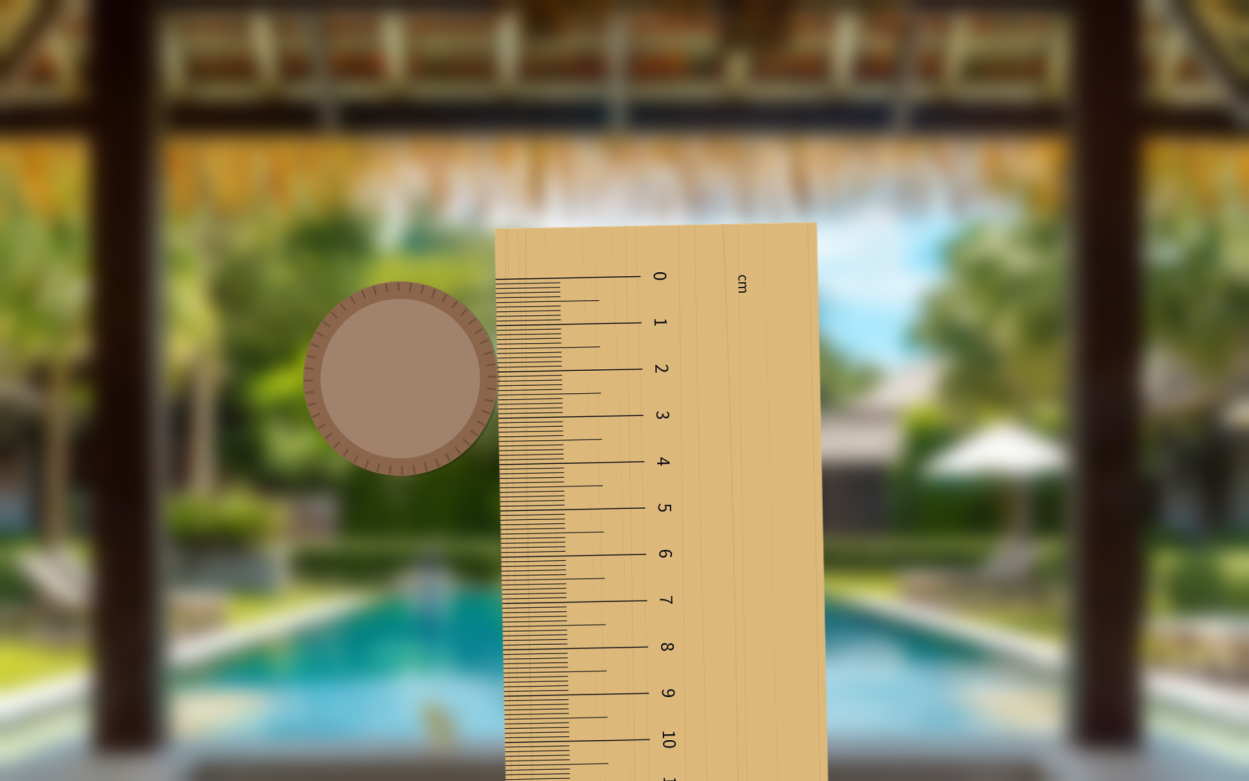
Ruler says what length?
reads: 4.2 cm
